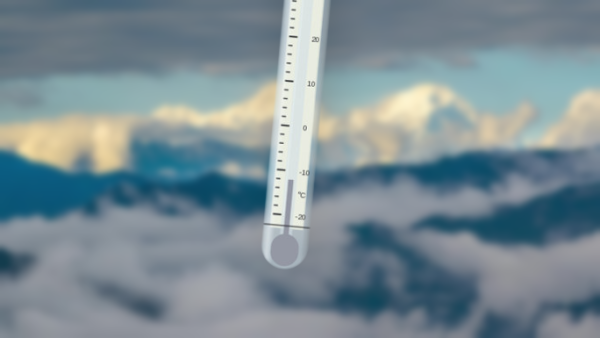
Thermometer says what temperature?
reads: -12 °C
